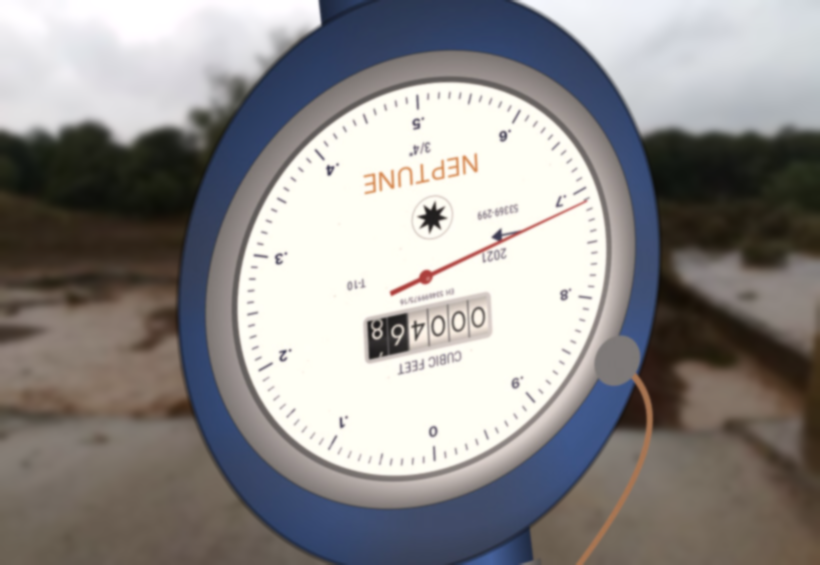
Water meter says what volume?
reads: 467.71 ft³
